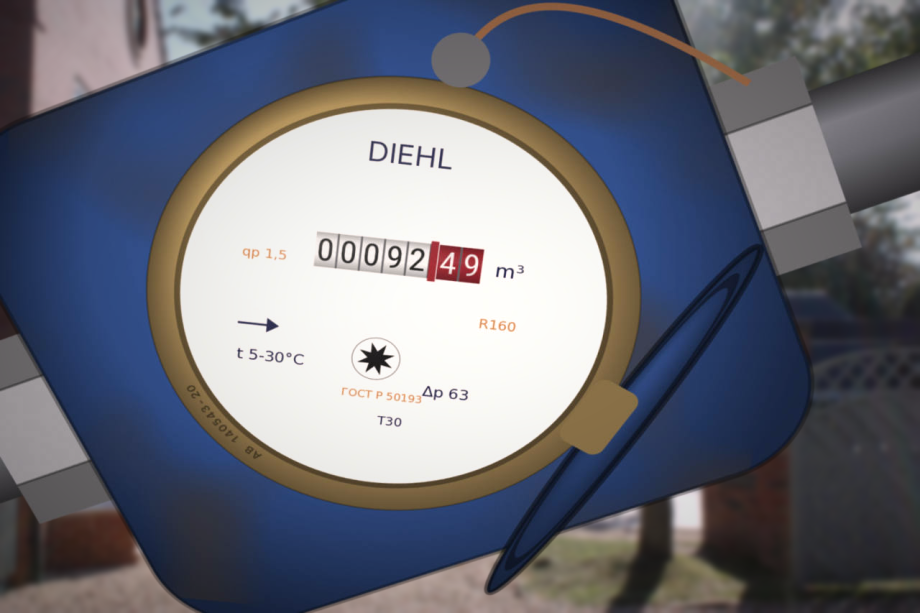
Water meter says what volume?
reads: 92.49 m³
